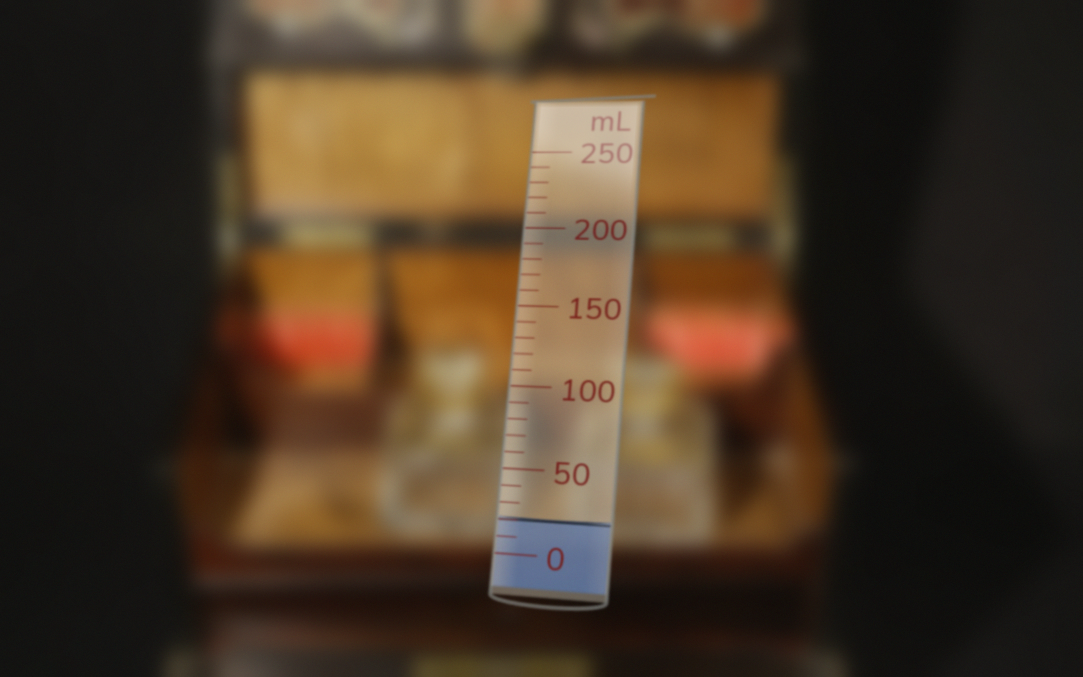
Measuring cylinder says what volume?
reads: 20 mL
